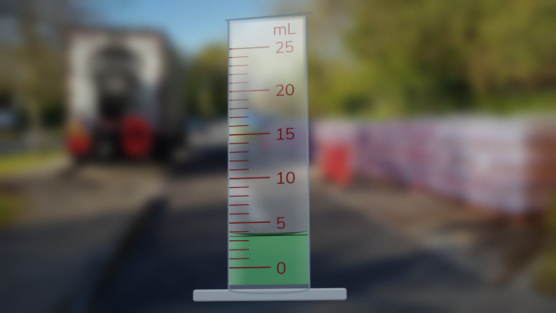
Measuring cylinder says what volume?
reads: 3.5 mL
